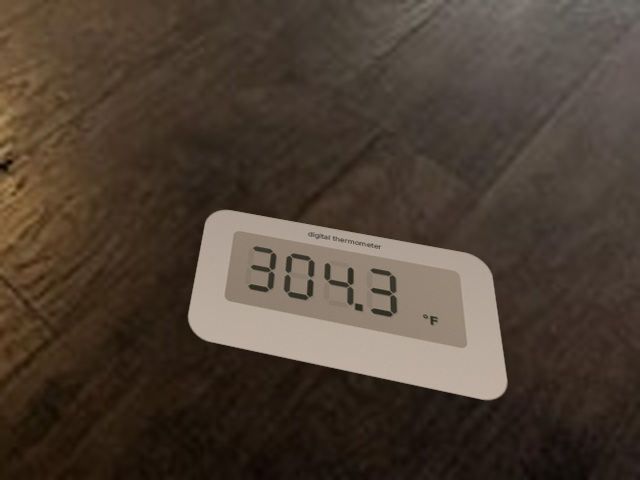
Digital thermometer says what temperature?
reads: 304.3 °F
